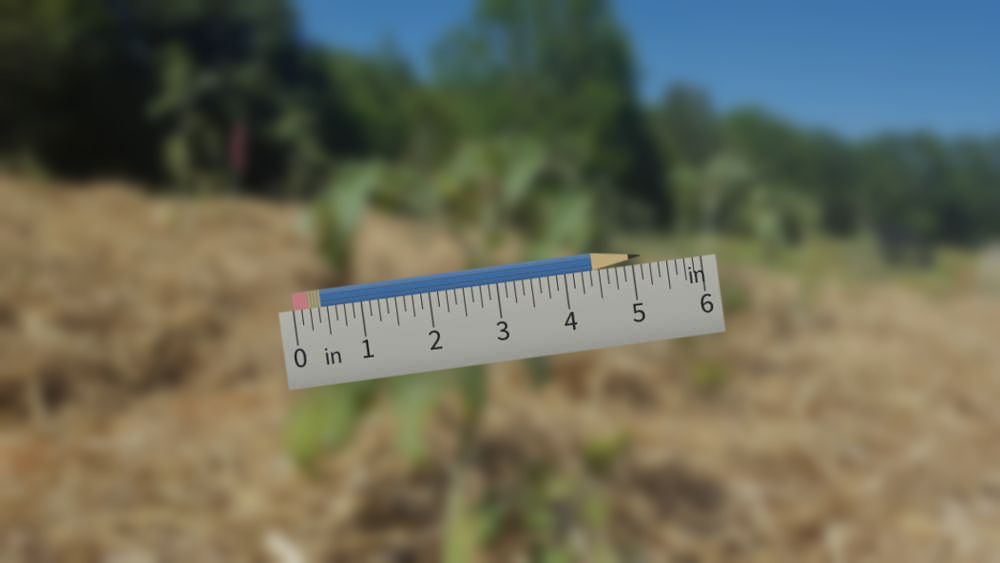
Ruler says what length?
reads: 5.125 in
